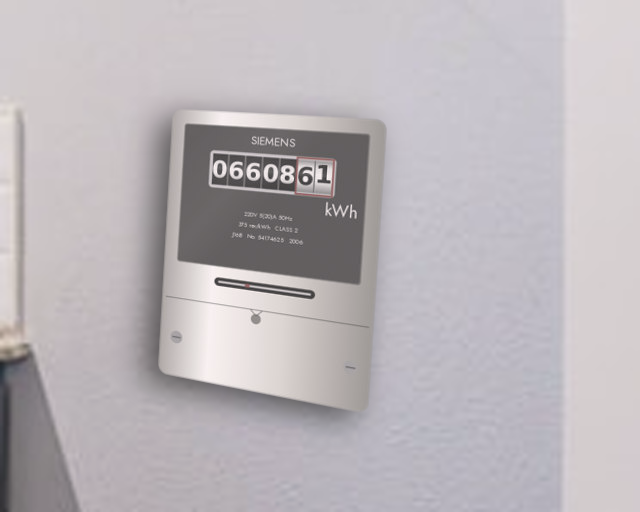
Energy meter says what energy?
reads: 6608.61 kWh
